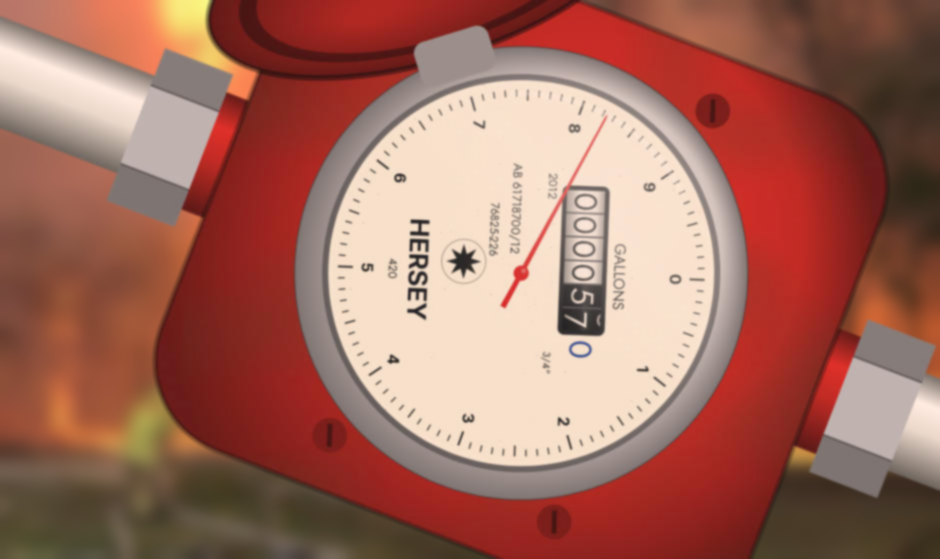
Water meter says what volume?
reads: 568.2 gal
